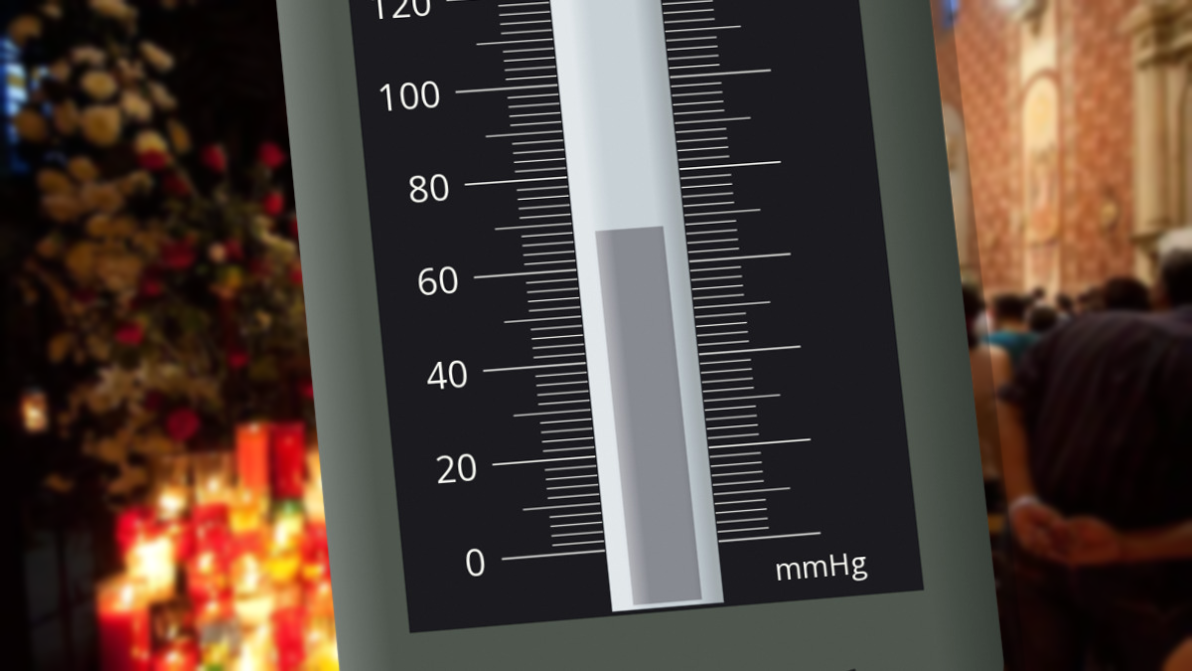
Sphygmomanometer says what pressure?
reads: 68 mmHg
